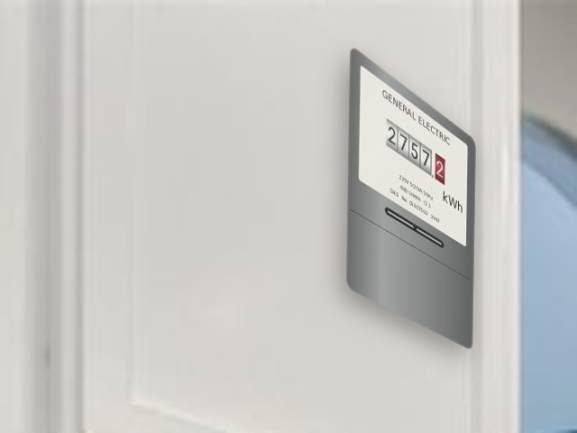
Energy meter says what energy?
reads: 2757.2 kWh
